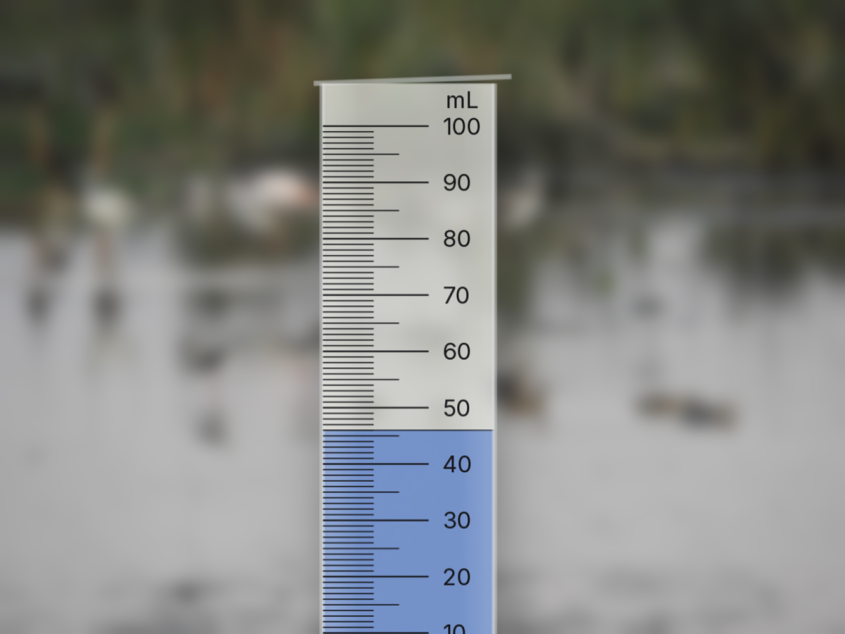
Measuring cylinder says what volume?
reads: 46 mL
